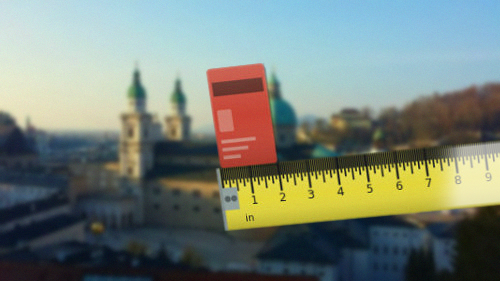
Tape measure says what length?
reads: 2 in
